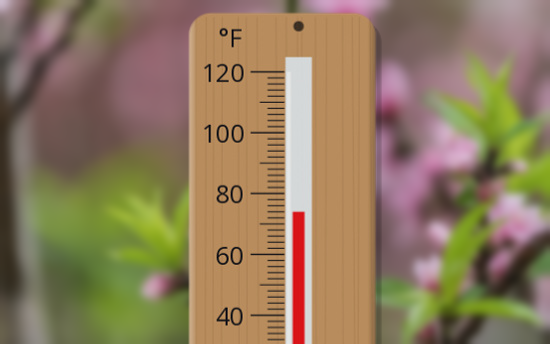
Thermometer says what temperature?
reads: 74 °F
